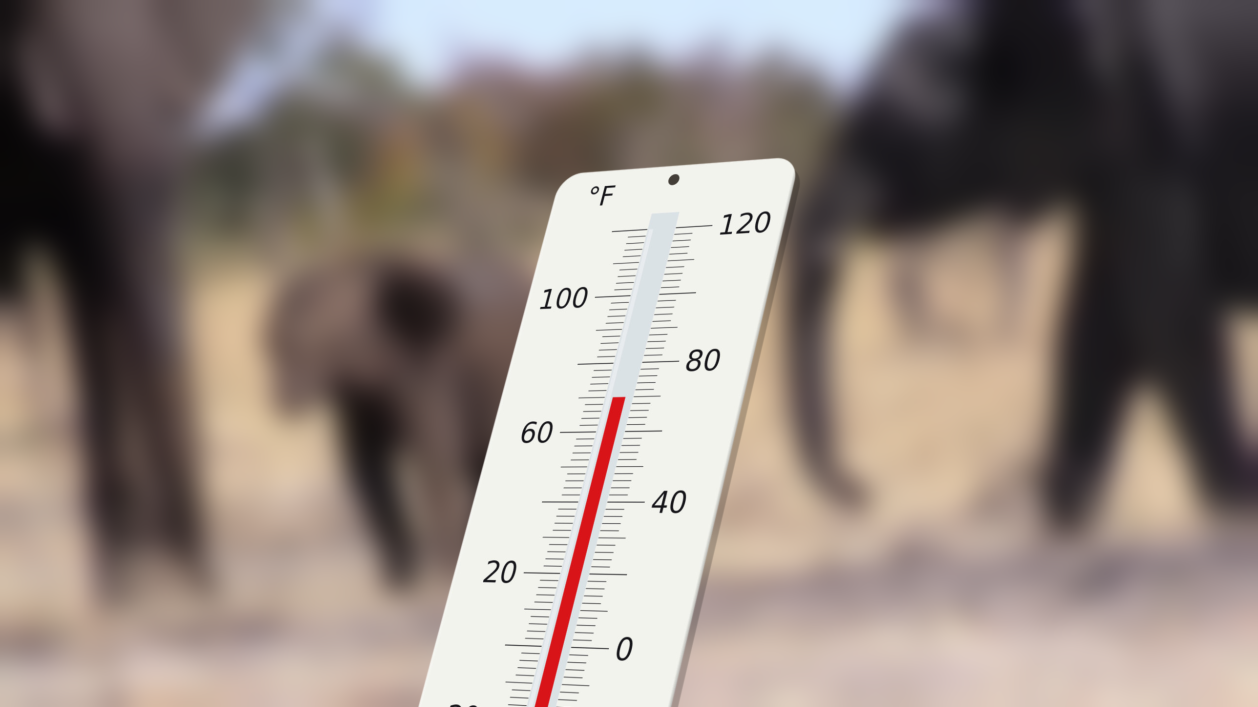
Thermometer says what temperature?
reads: 70 °F
